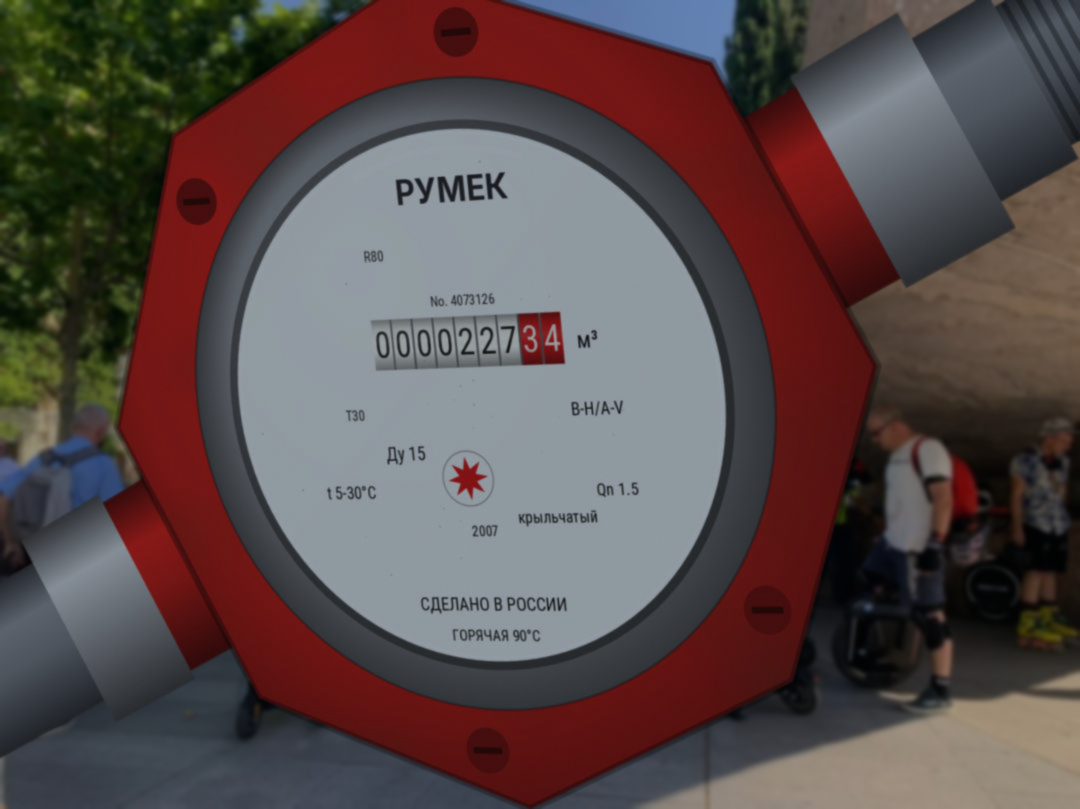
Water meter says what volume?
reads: 227.34 m³
